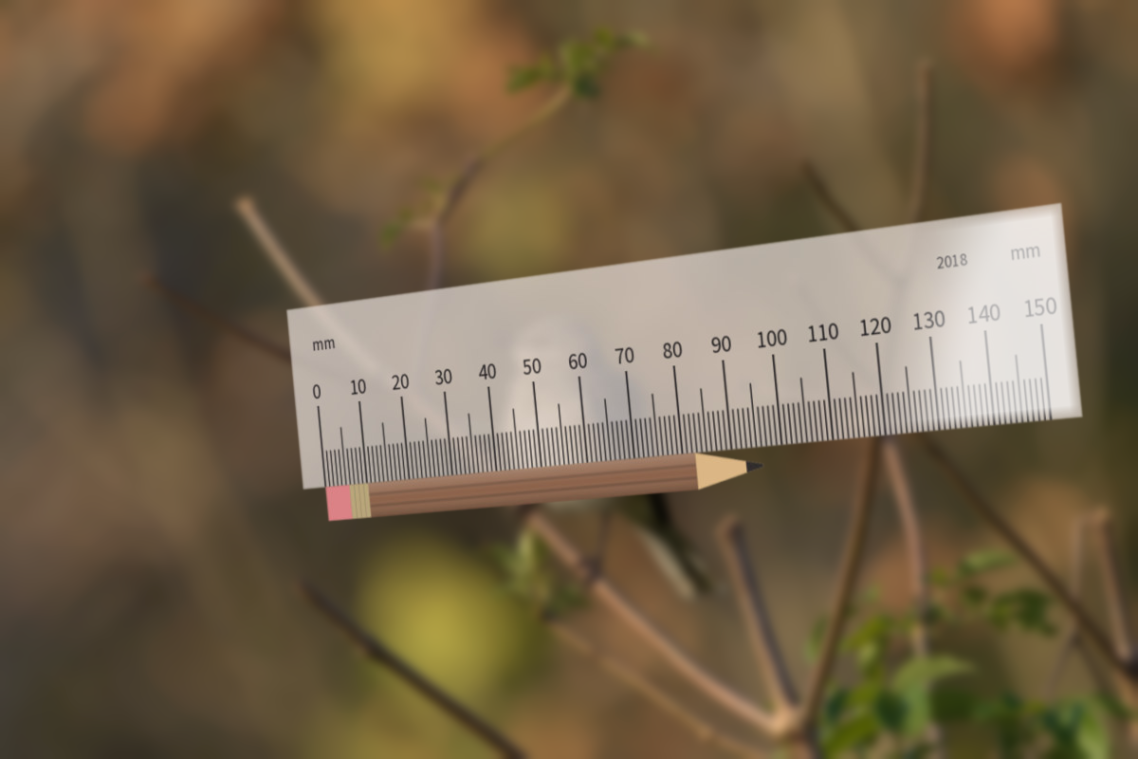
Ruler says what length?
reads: 96 mm
